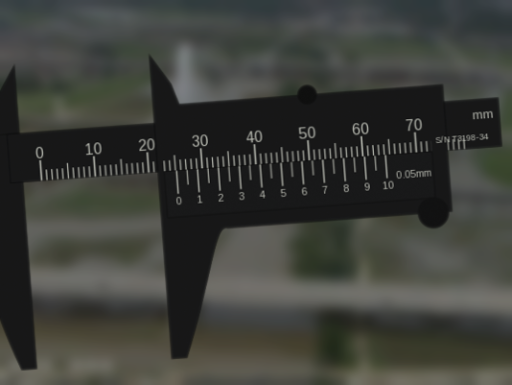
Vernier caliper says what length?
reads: 25.2 mm
